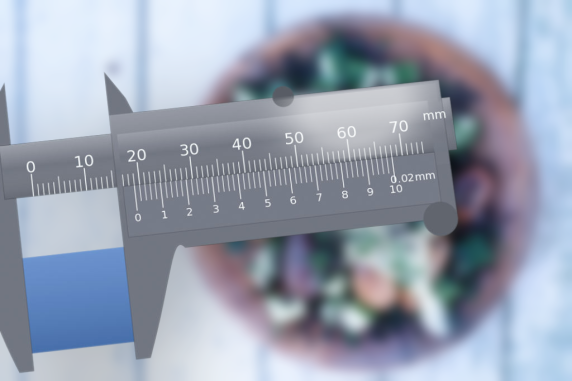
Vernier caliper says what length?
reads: 19.0 mm
